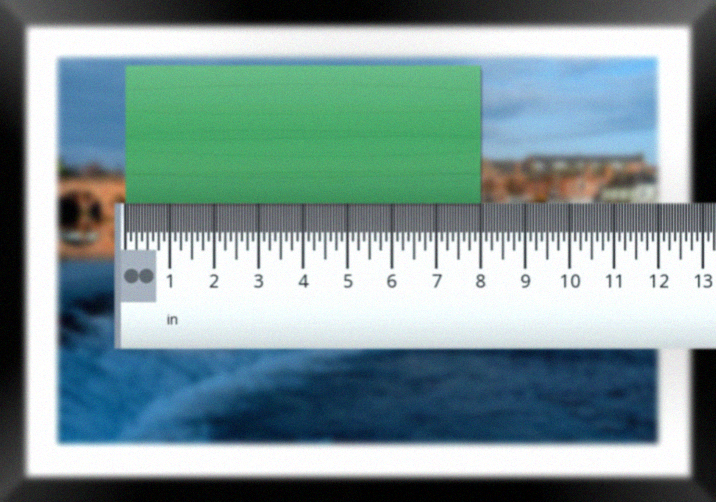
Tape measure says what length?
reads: 8 in
